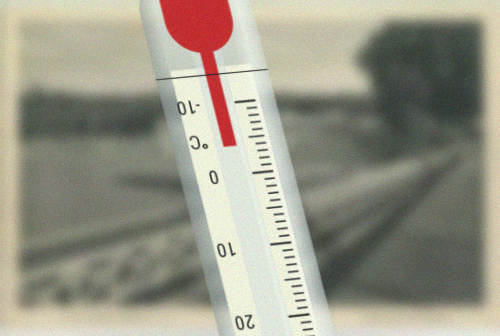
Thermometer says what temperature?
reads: -4 °C
